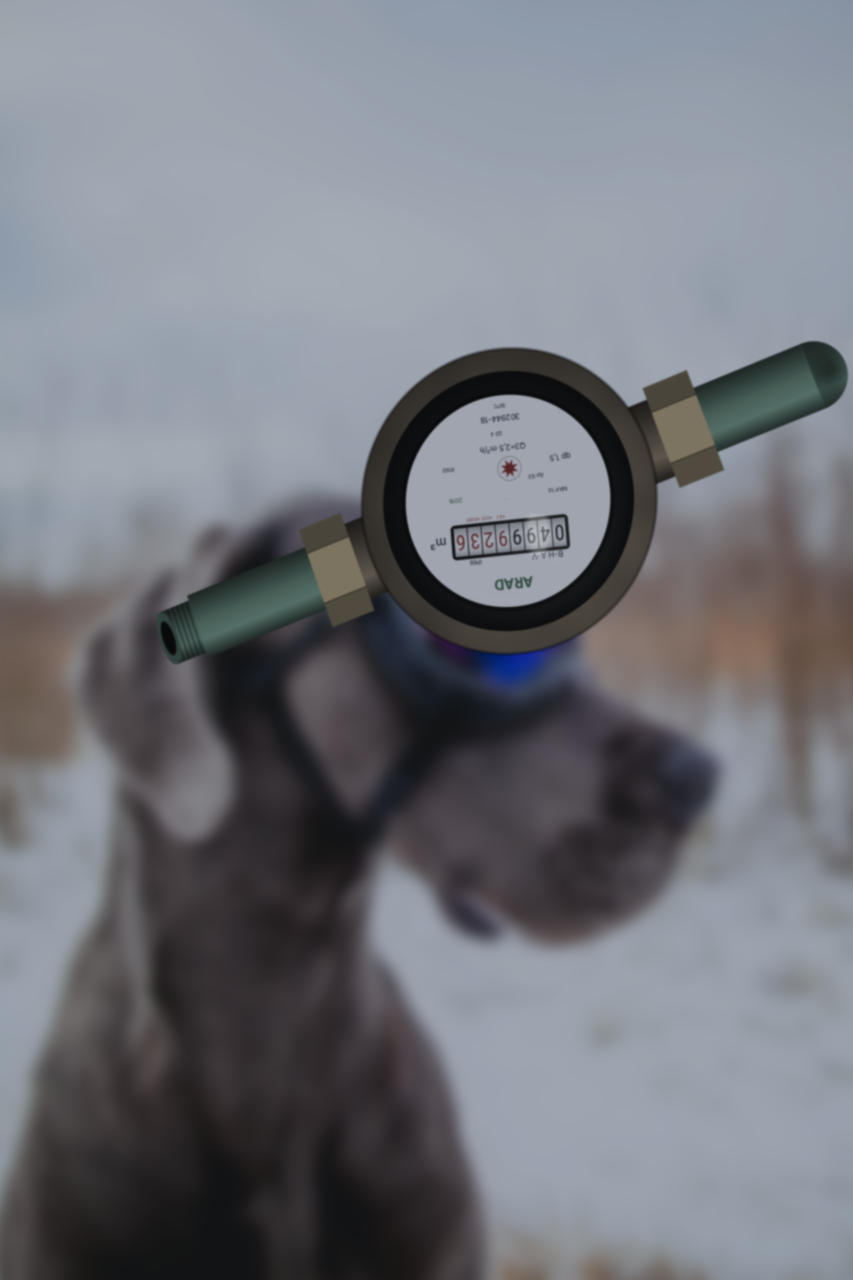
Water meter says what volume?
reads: 499.9236 m³
